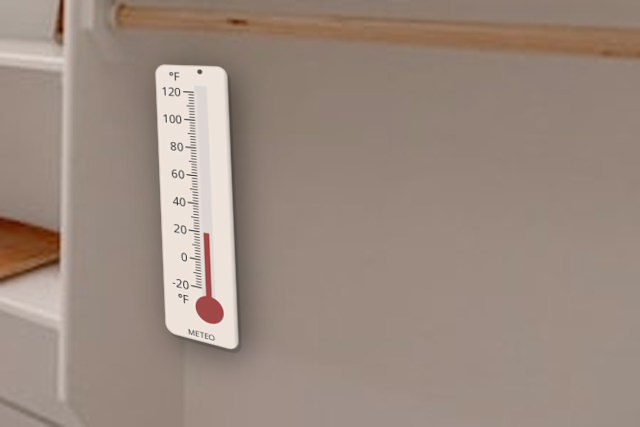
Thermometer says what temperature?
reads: 20 °F
